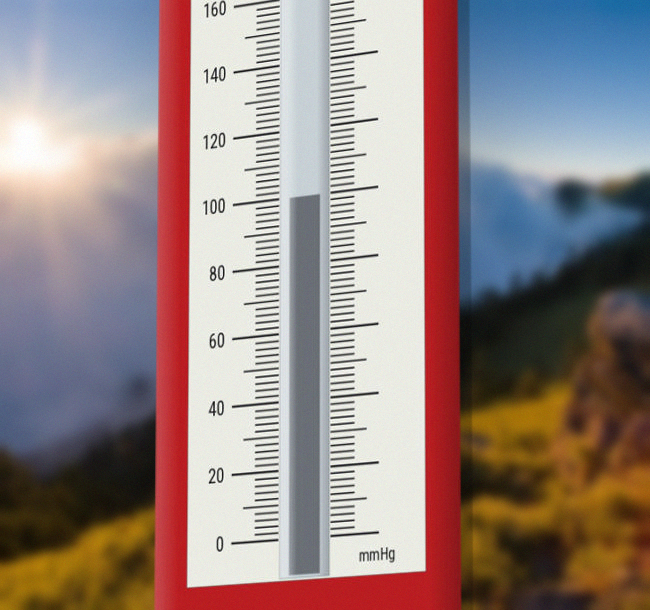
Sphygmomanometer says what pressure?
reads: 100 mmHg
